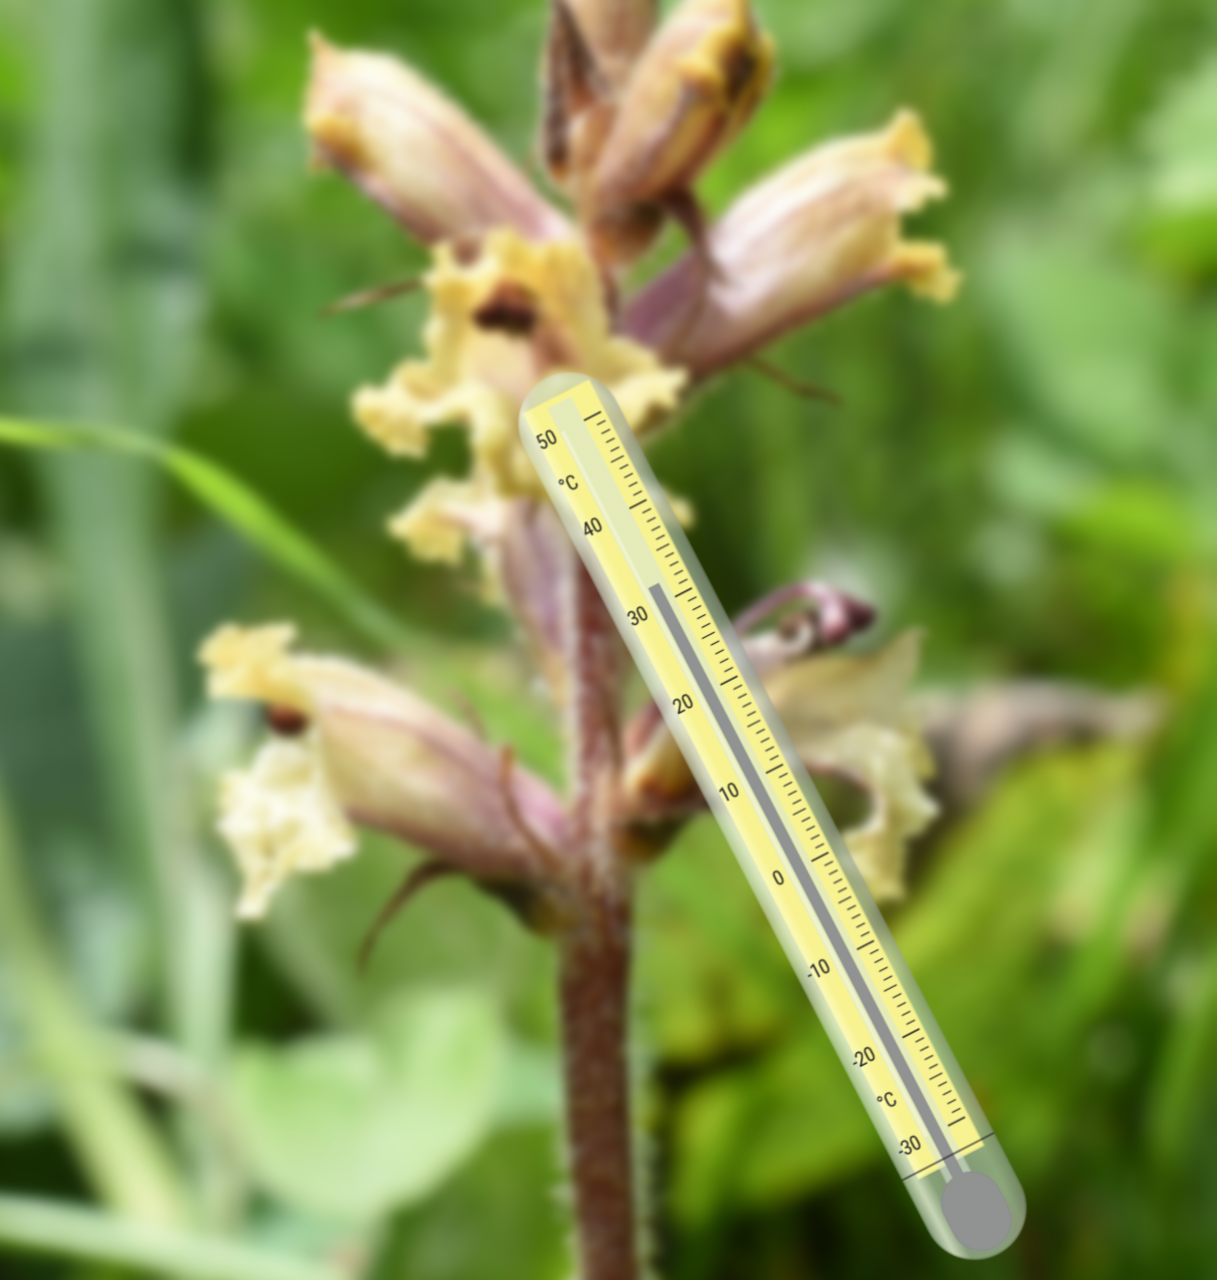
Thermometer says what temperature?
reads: 32 °C
